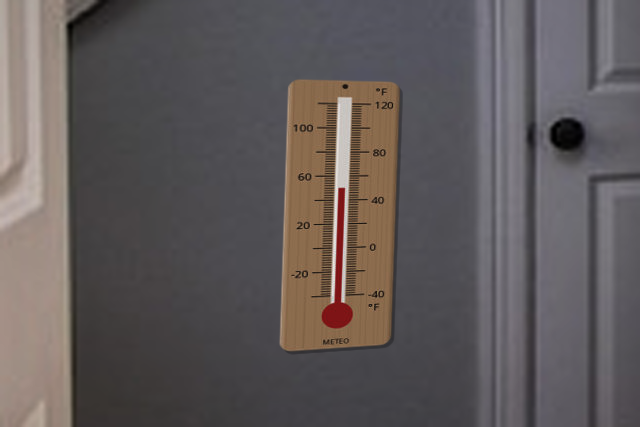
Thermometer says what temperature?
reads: 50 °F
